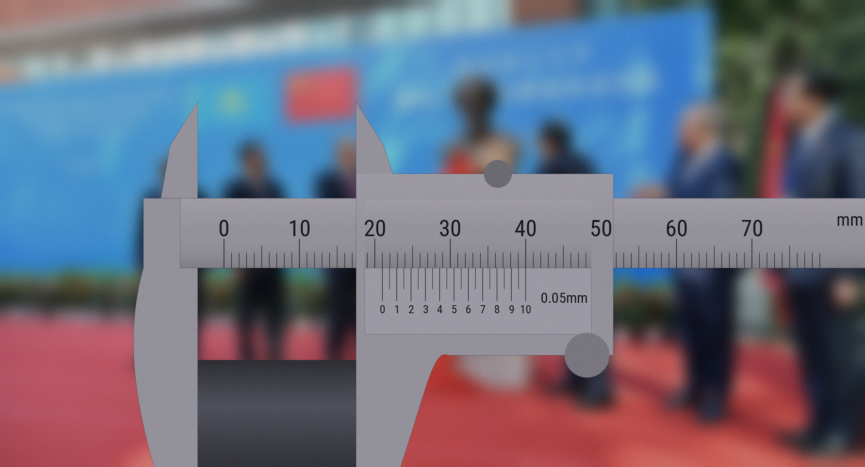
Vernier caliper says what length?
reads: 21.0 mm
